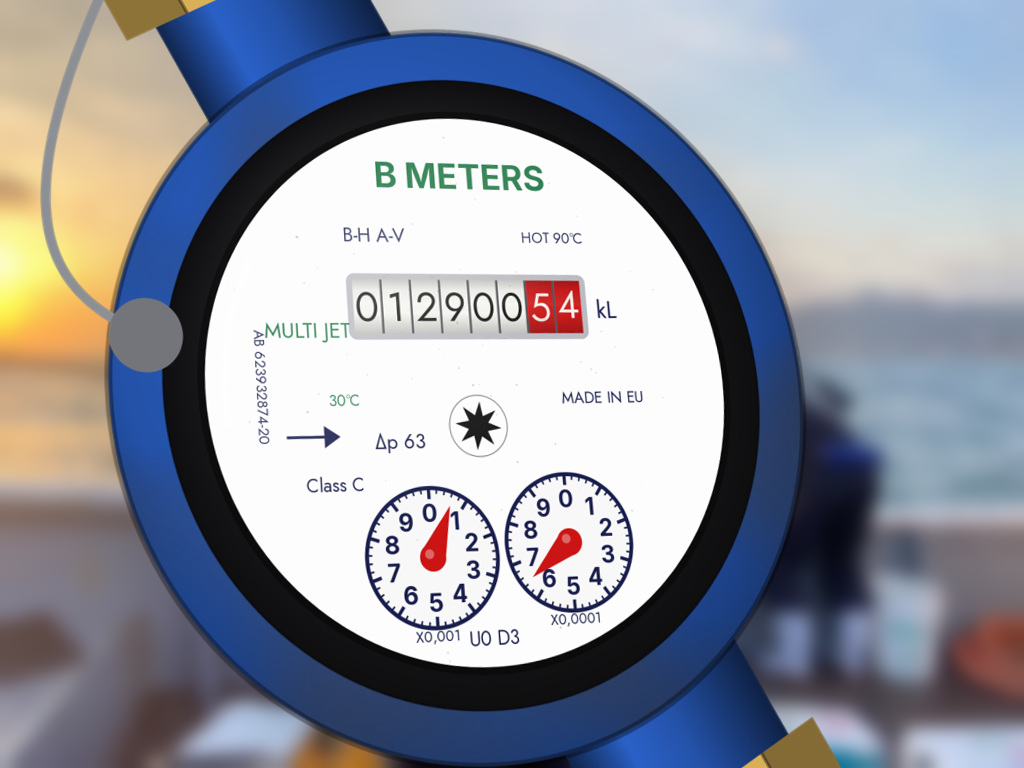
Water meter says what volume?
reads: 12900.5406 kL
